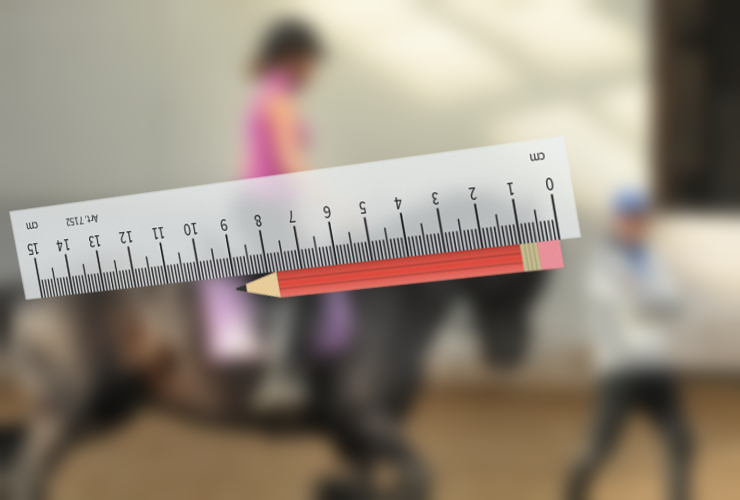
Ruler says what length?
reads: 9 cm
